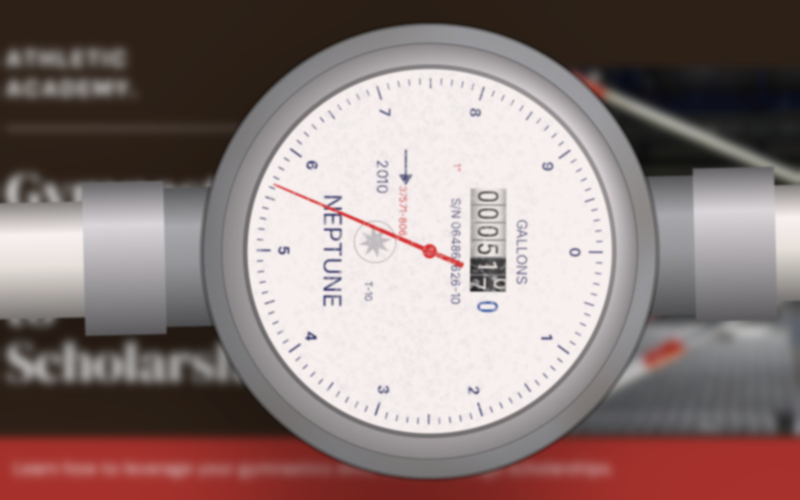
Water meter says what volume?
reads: 5165.6 gal
